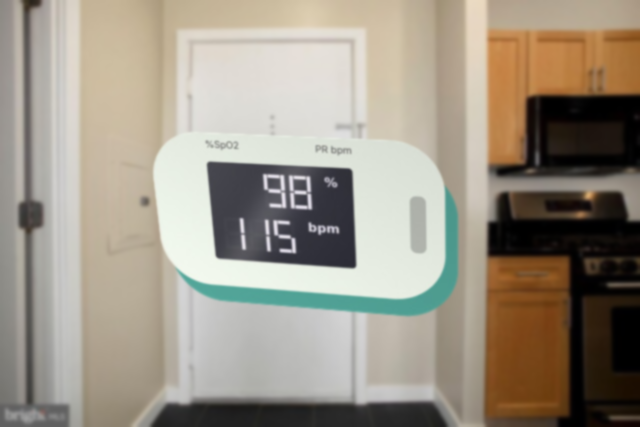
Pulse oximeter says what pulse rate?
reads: 115 bpm
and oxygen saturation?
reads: 98 %
